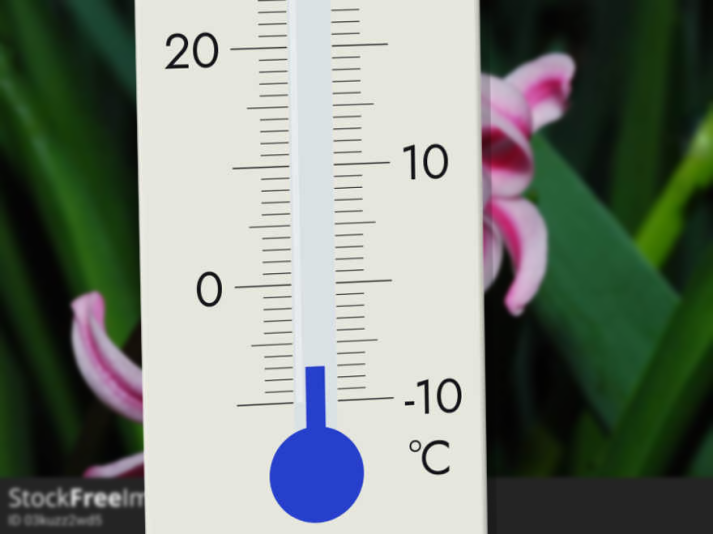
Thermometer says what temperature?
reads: -7 °C
